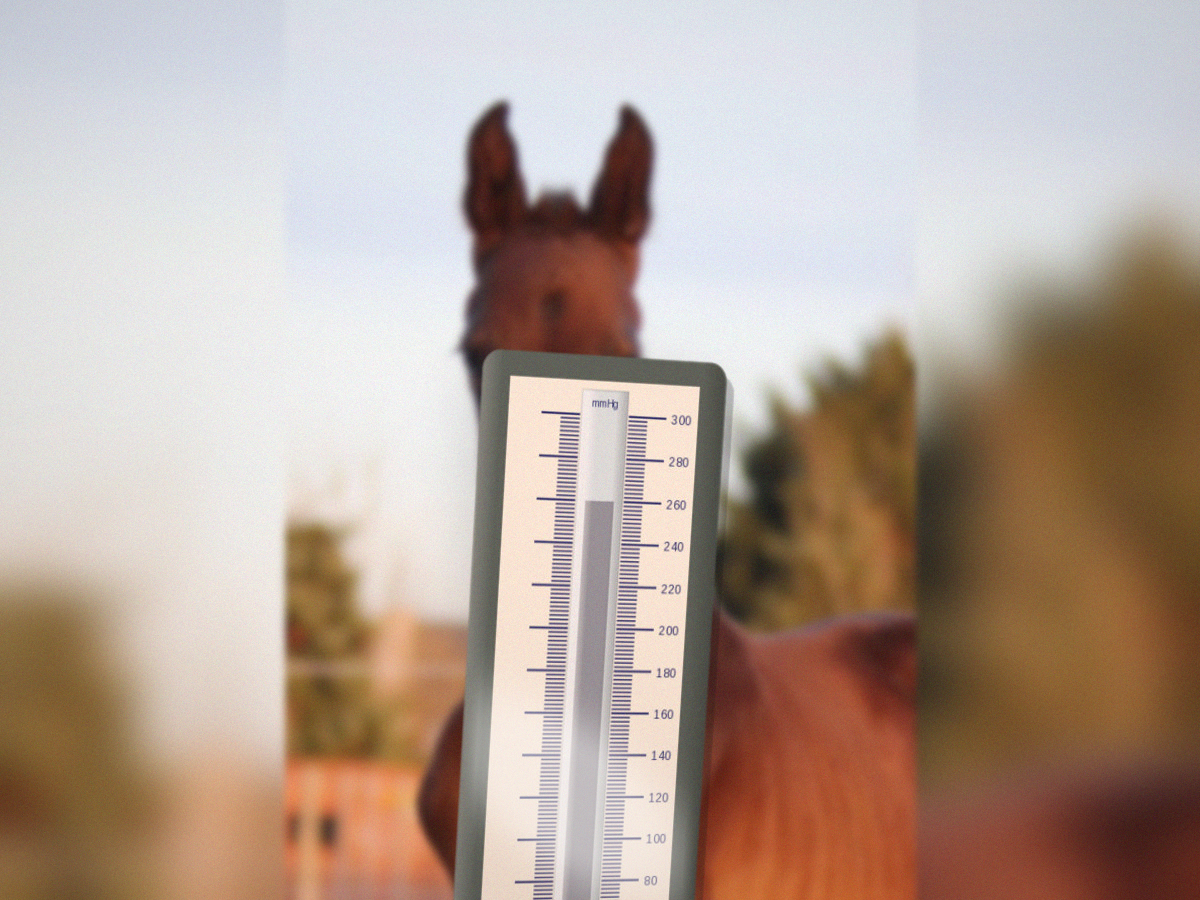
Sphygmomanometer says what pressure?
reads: 260 mmHg
